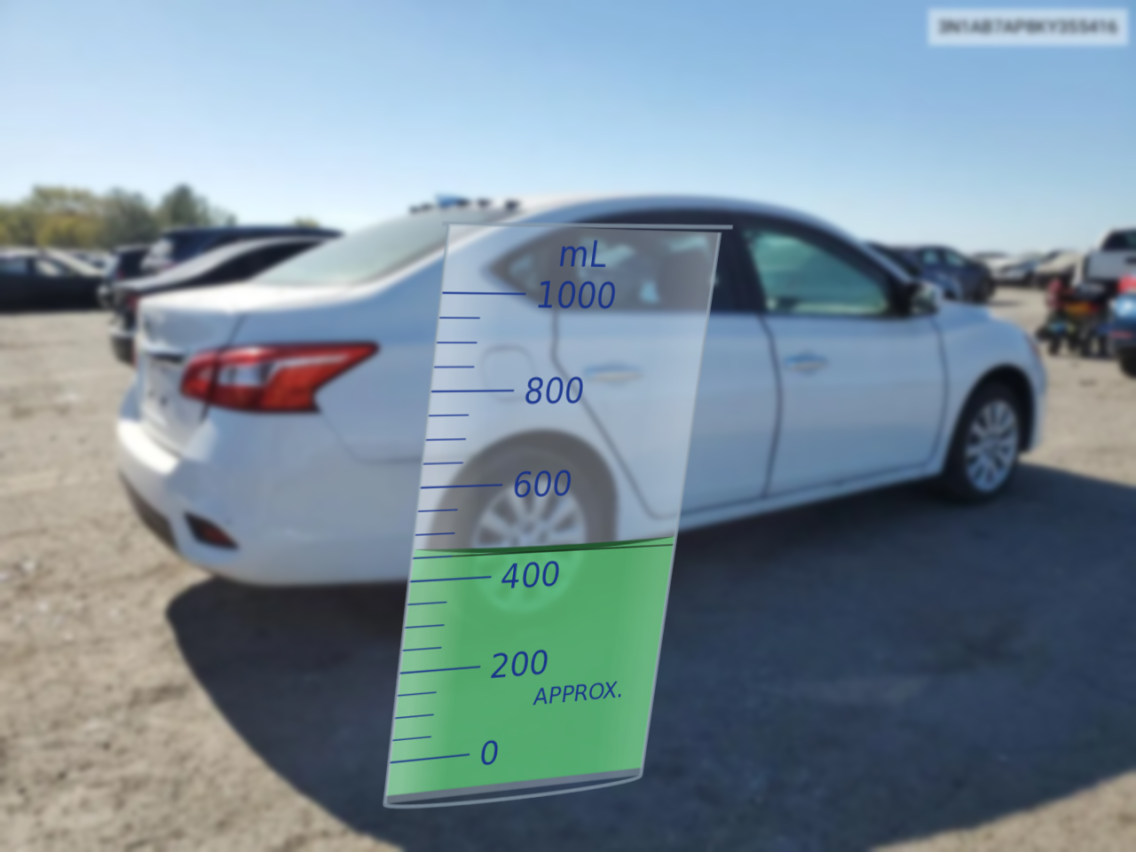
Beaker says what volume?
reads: 450 mL
